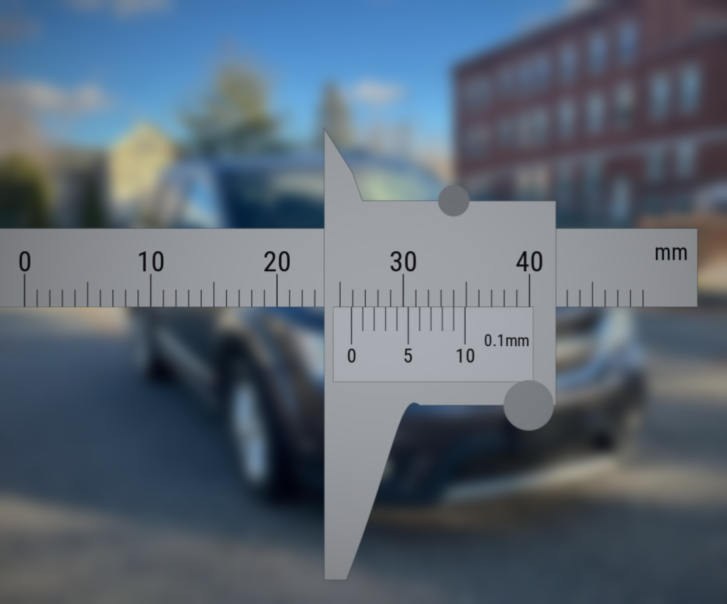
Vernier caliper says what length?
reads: 25.9 mm
